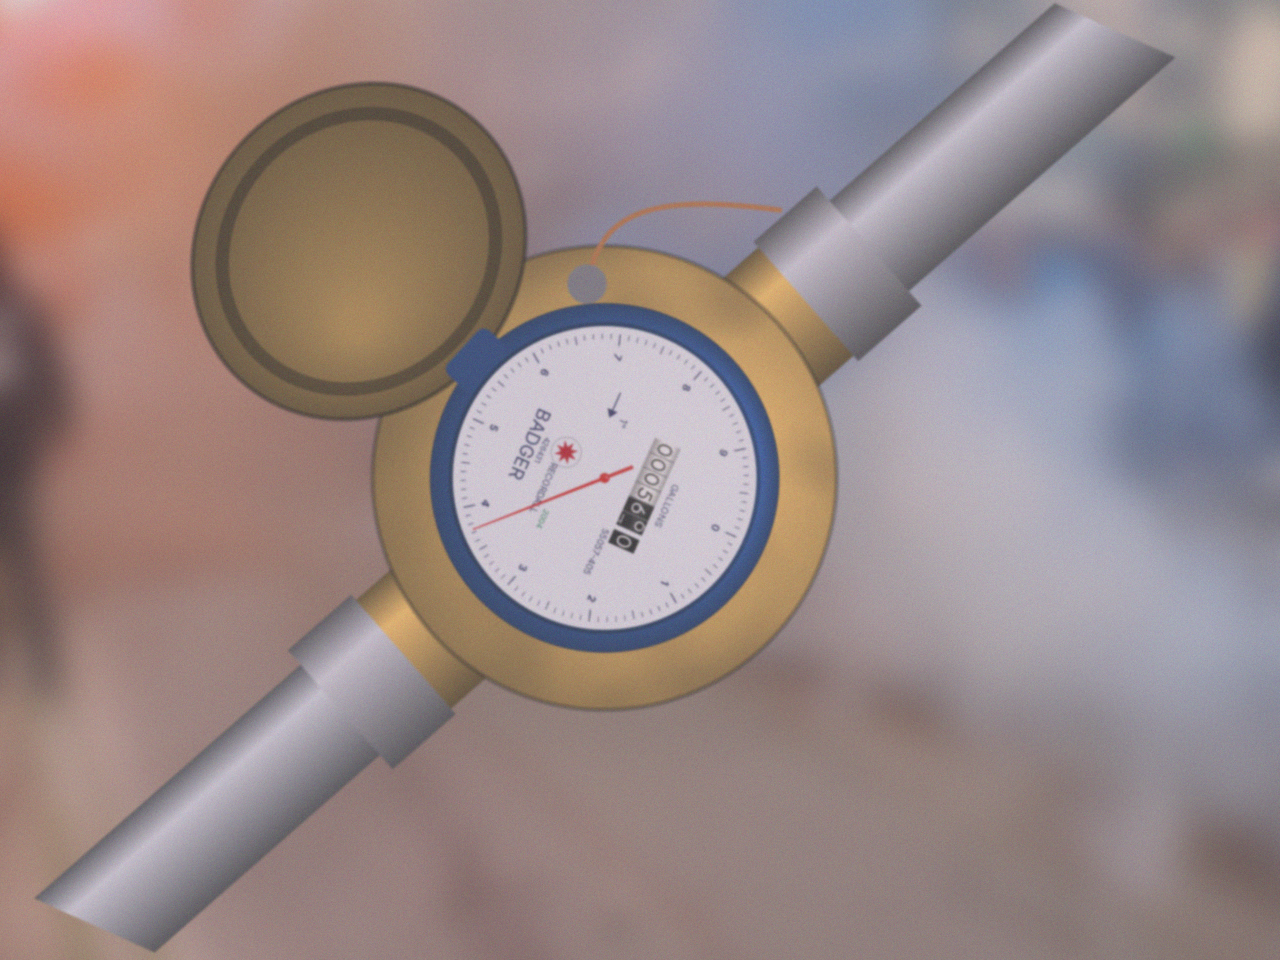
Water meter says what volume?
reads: 5663.7 gal
